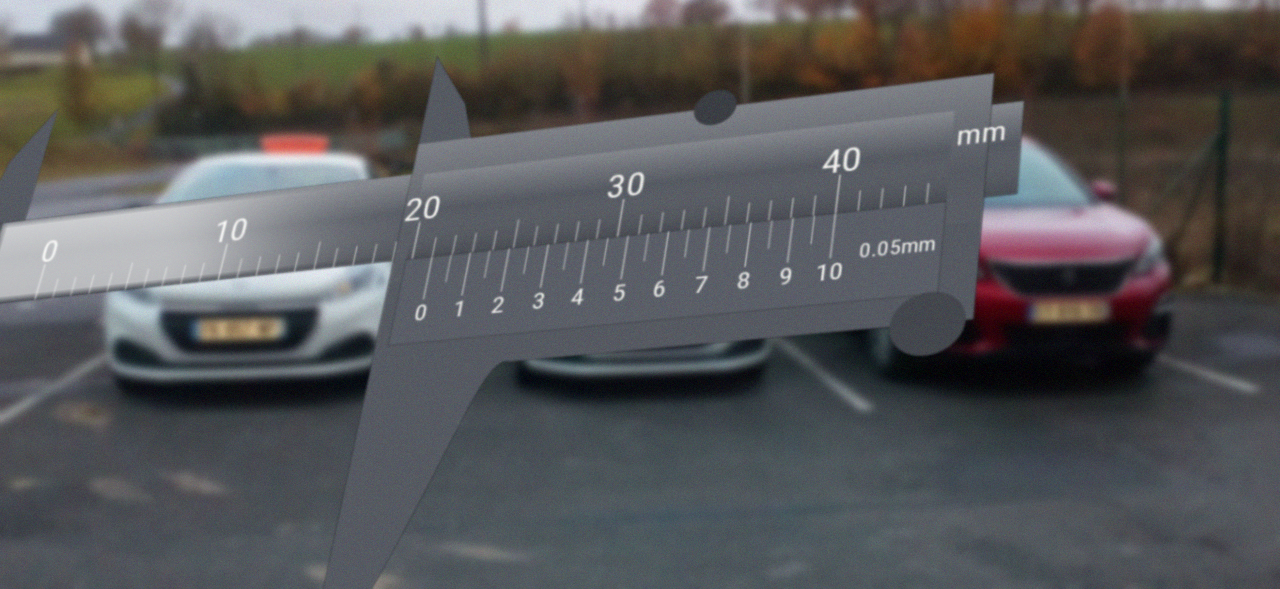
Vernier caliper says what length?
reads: 21.0 mm
